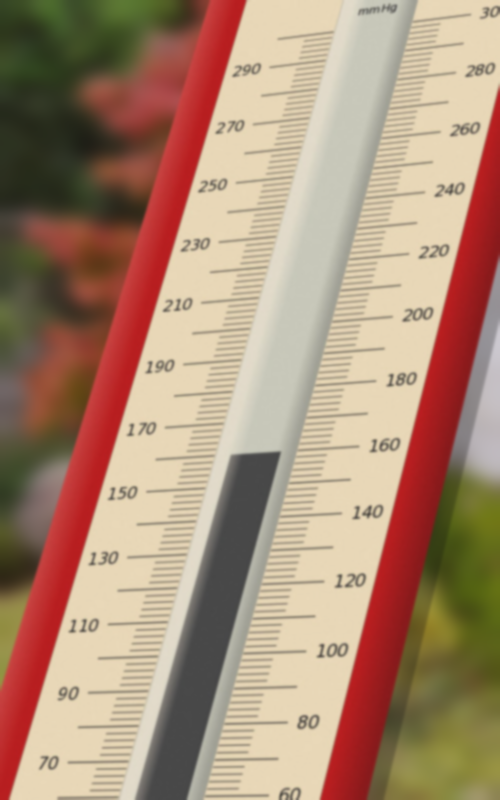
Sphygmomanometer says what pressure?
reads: 160 mmHg
